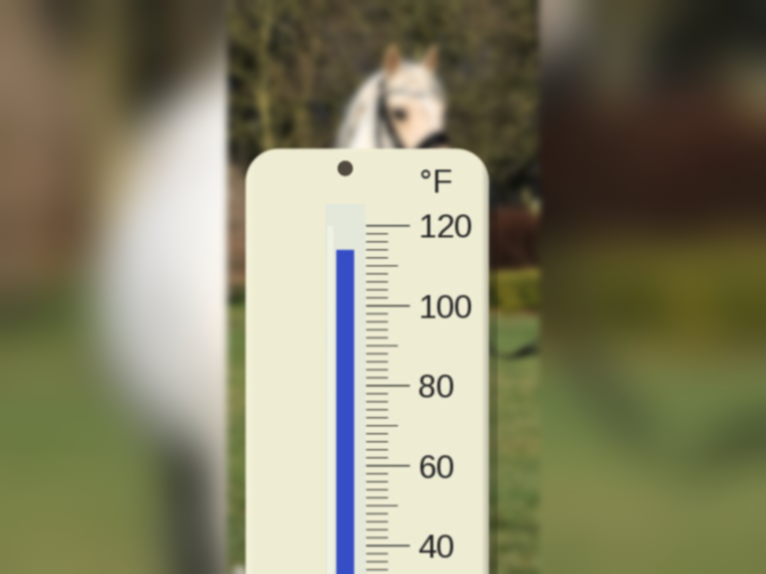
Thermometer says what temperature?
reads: 114 °F
